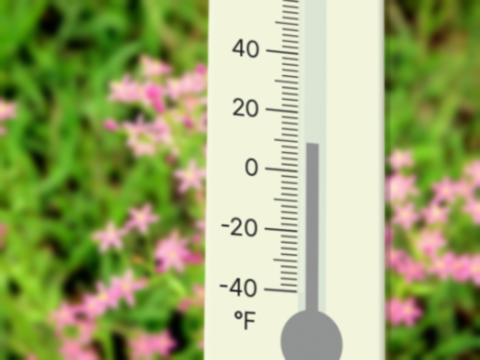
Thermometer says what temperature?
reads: 10 °F
